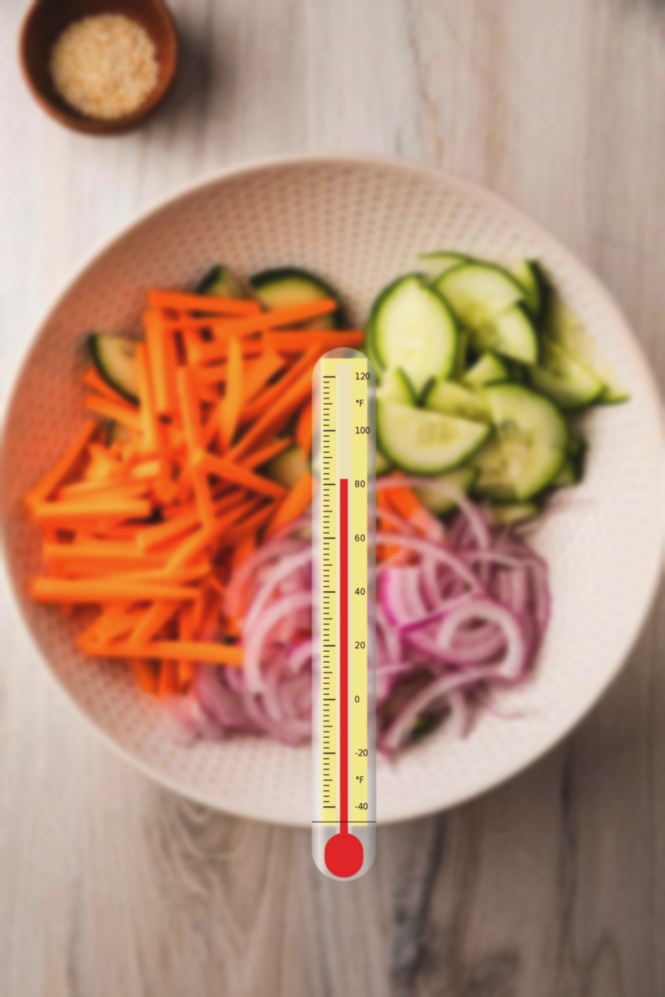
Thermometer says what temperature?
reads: 82 °F
